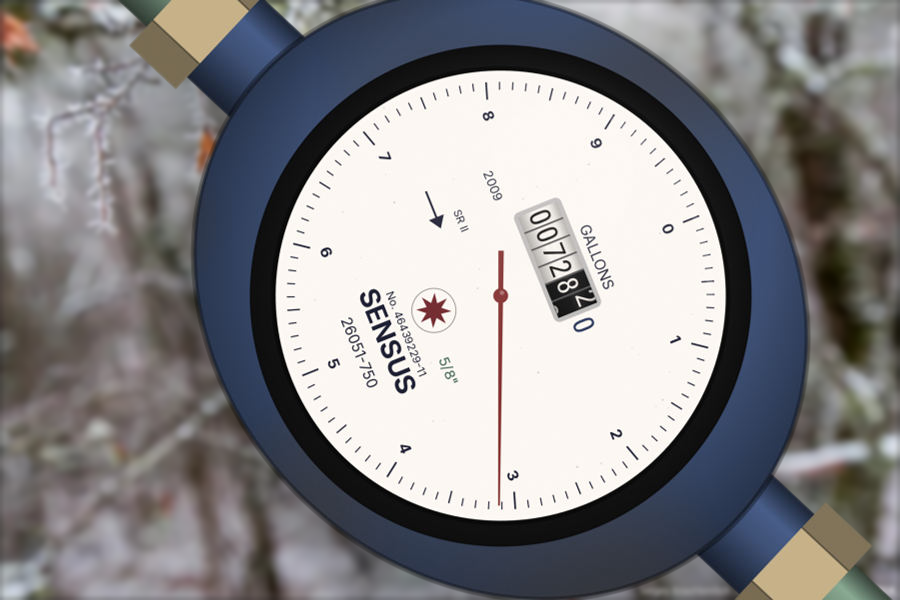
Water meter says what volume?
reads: 72823.1 gal
